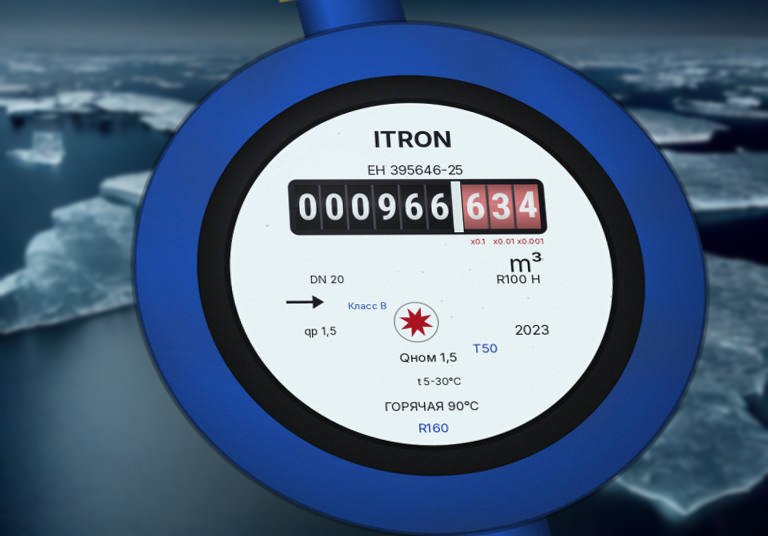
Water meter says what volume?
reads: 966.634 m³
